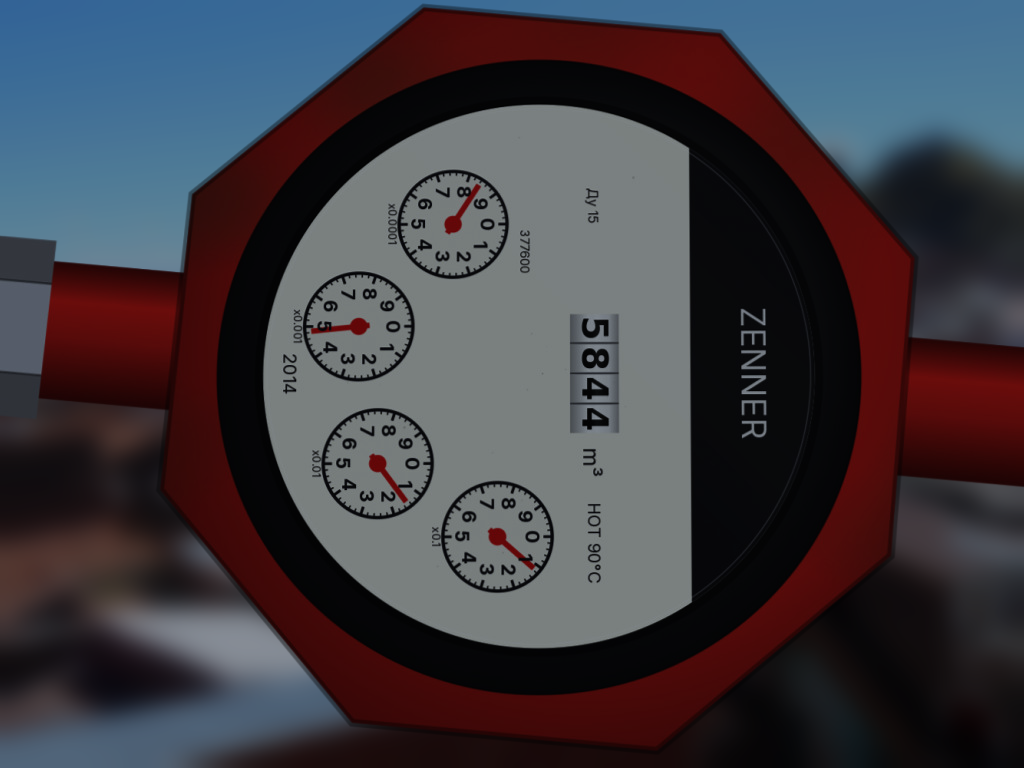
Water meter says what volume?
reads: 5844.1148 m³
